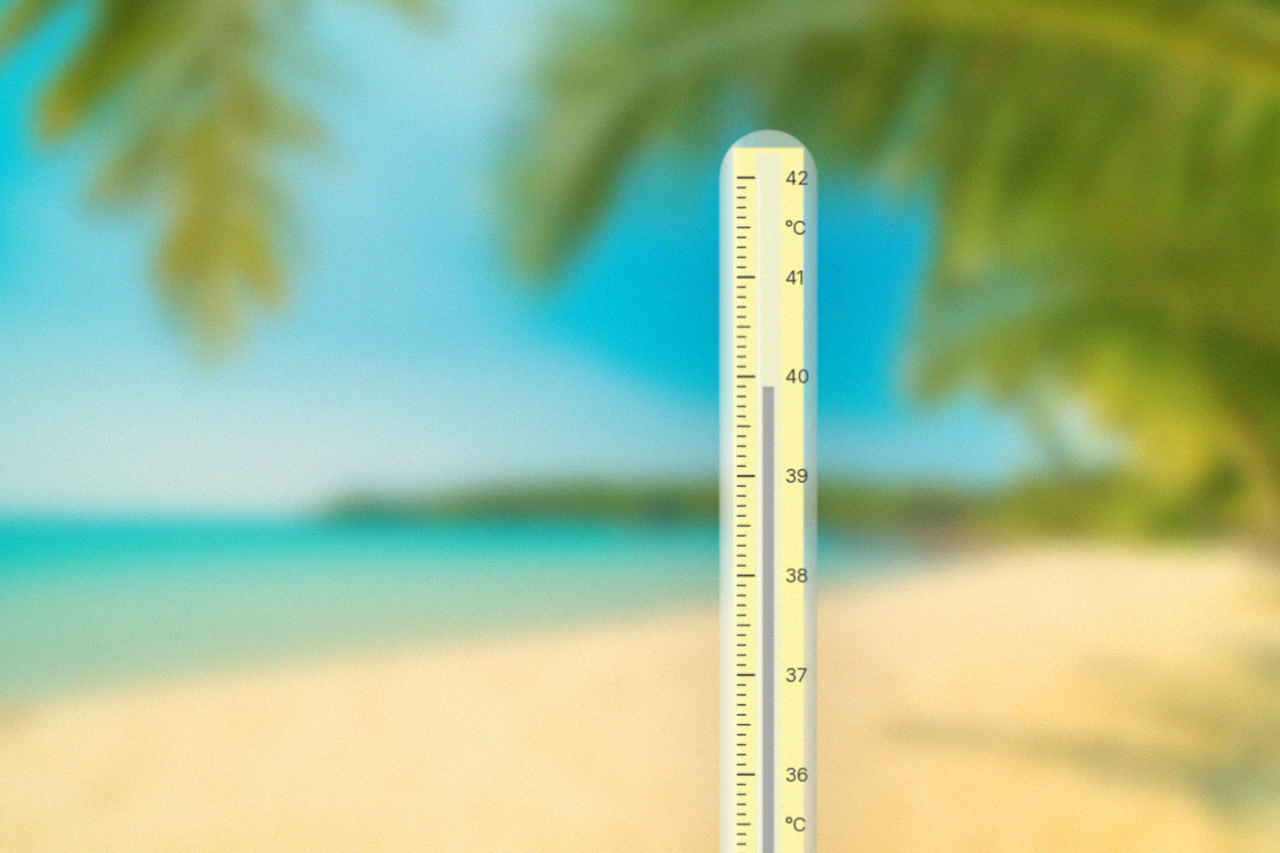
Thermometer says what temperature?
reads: 39.9 °C
